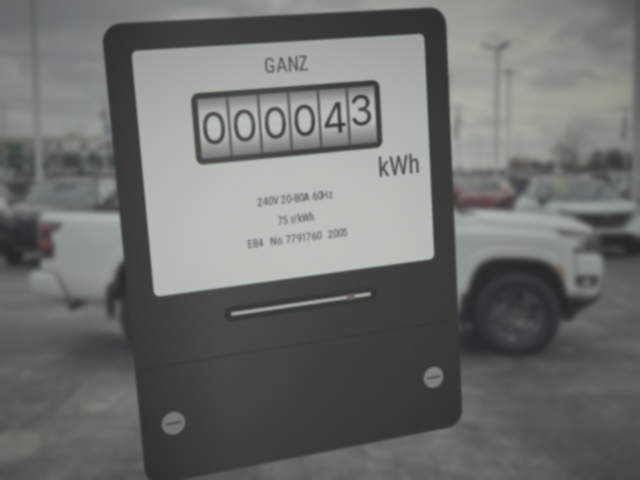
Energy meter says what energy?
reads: 43 kWh
